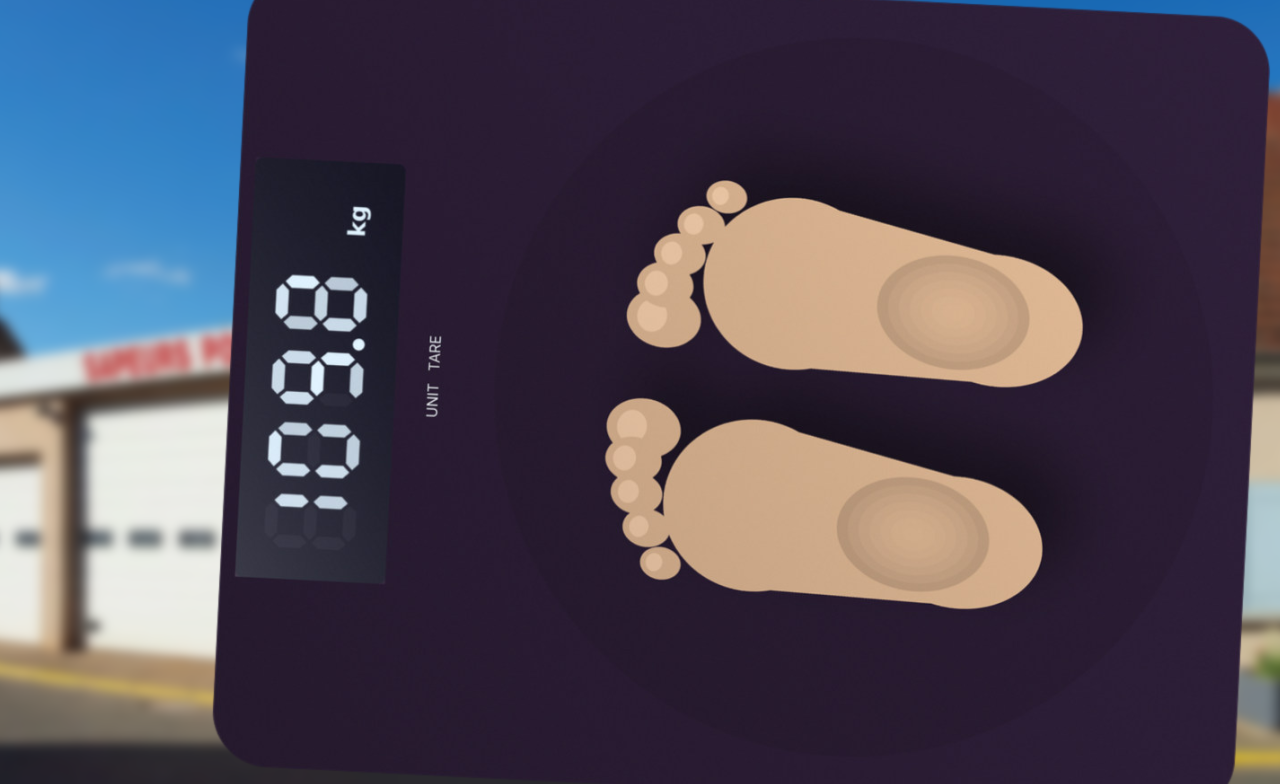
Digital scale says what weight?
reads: 109.8 kg
